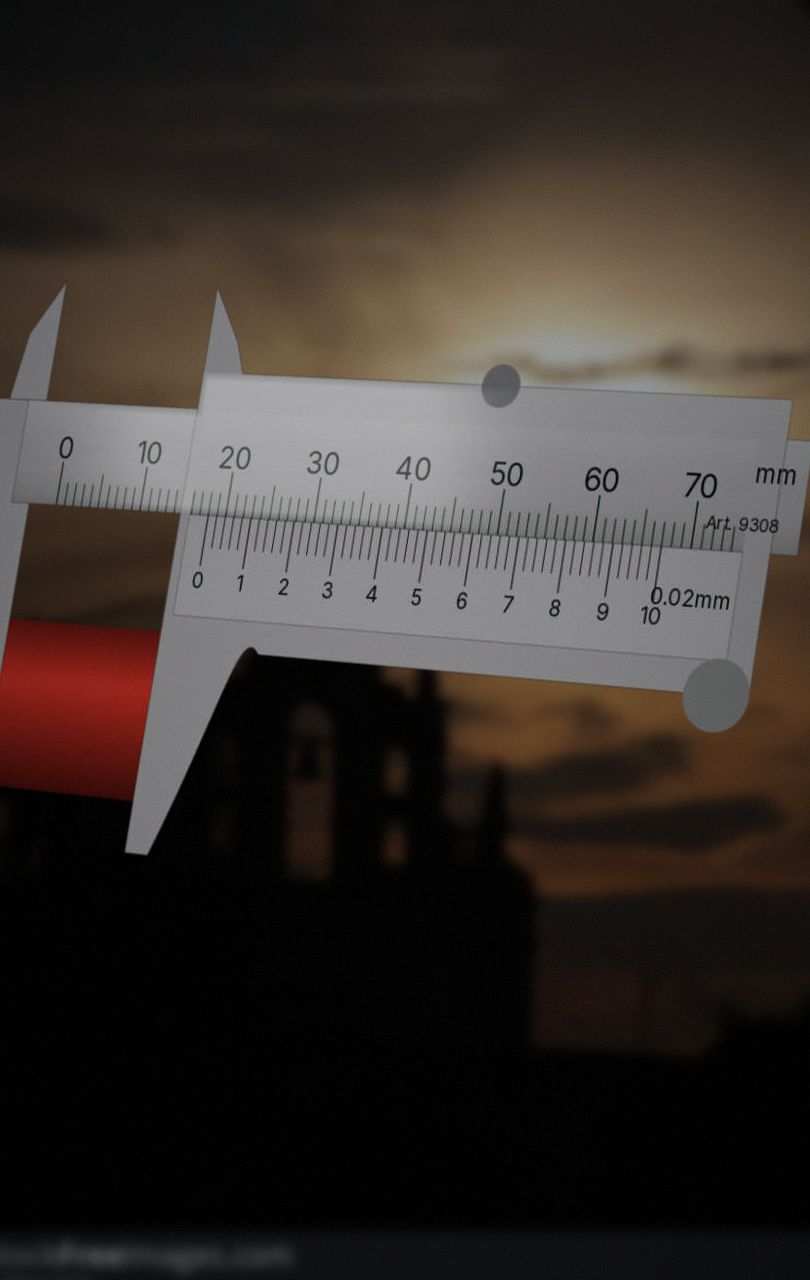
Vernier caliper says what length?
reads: 18.0 mm
